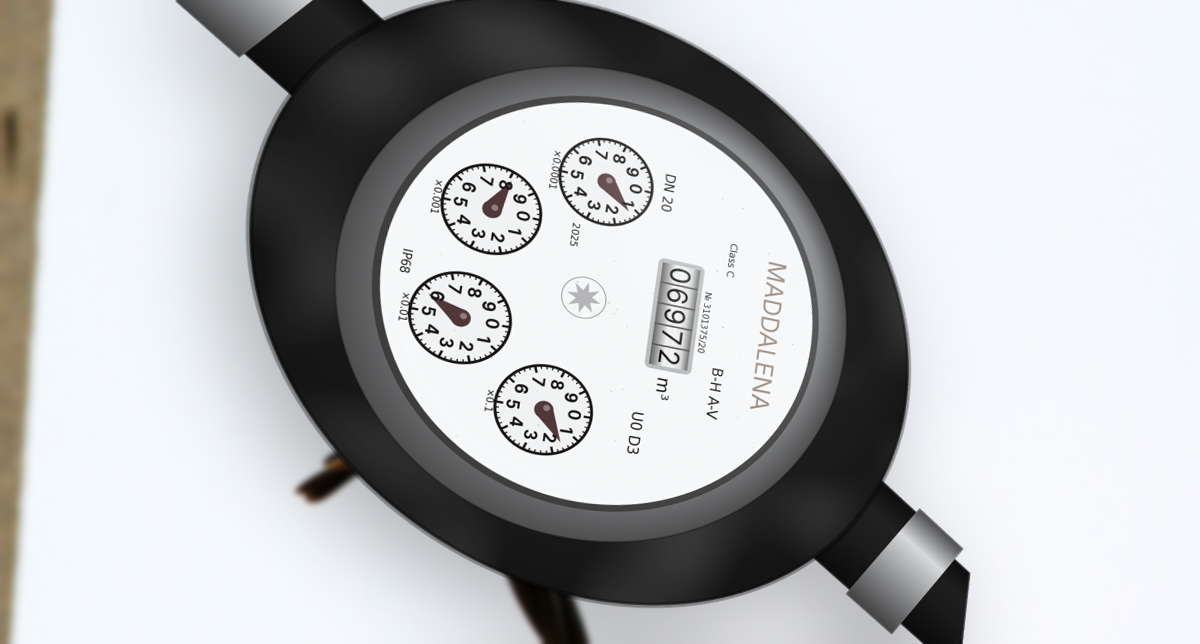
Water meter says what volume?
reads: 6972.1581 m³
